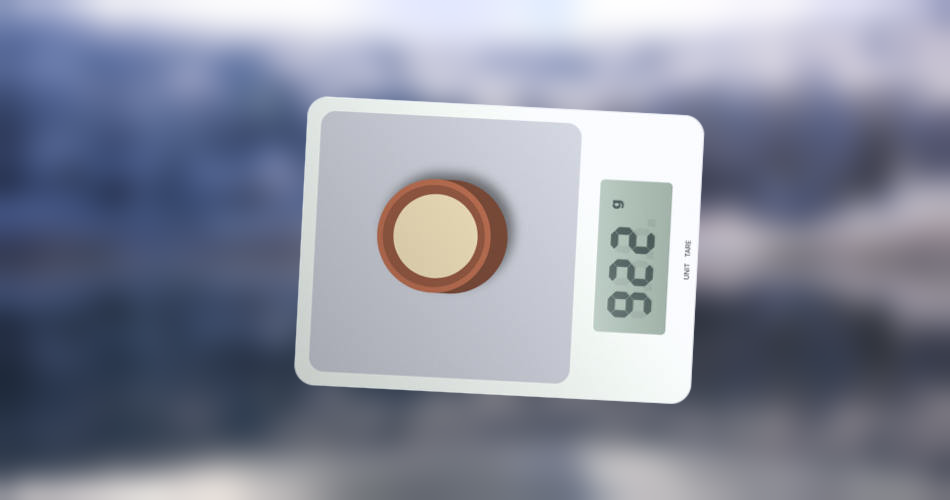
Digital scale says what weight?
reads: 922 g
